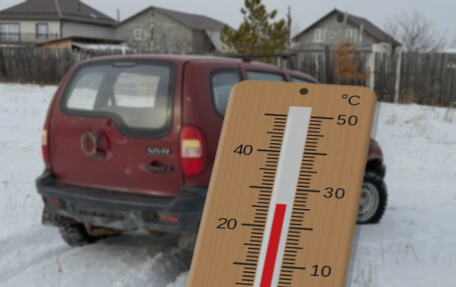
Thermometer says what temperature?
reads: 26 °C
